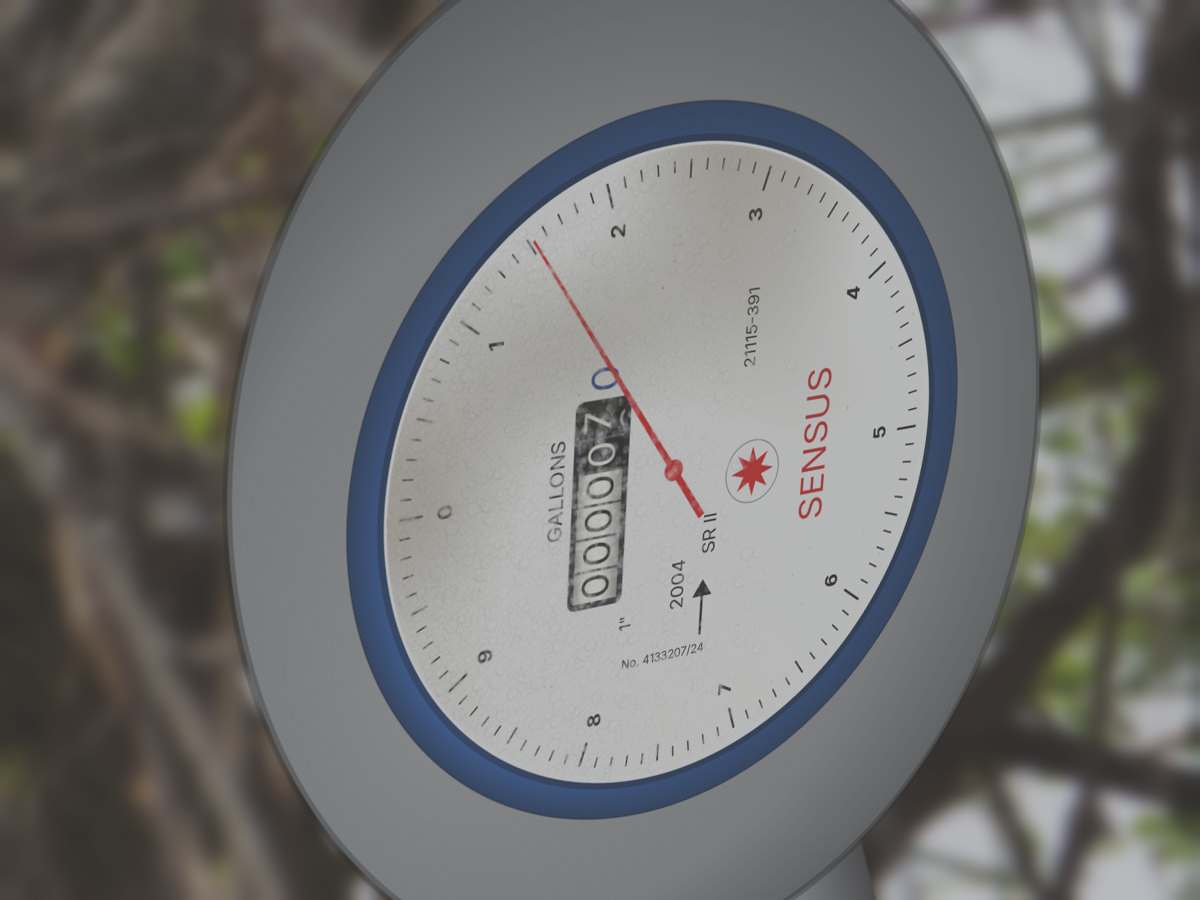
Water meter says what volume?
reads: 71.5 gal
